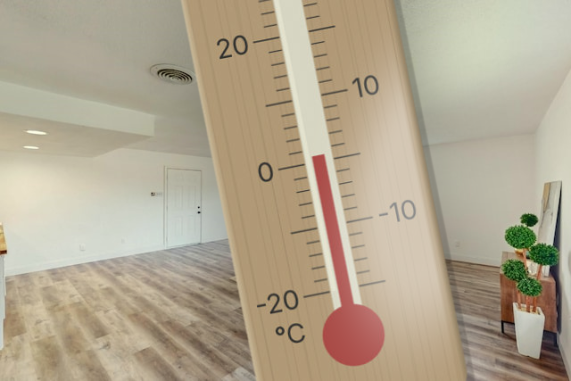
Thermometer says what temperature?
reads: 1 °C
